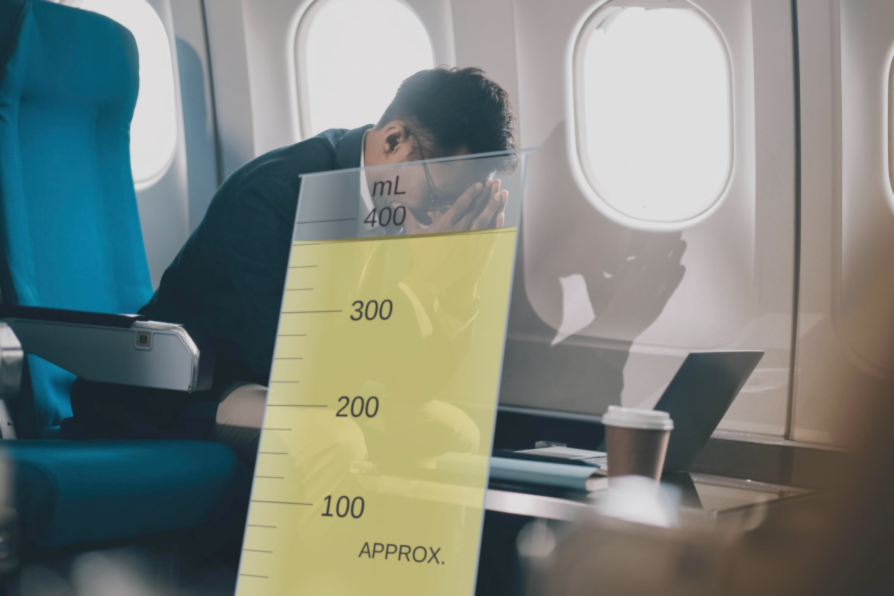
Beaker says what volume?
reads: 375 mL
